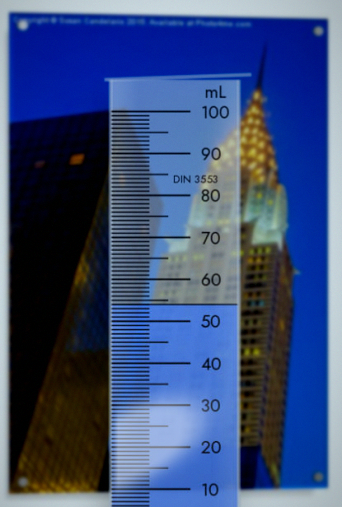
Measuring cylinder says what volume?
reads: 54 mL
